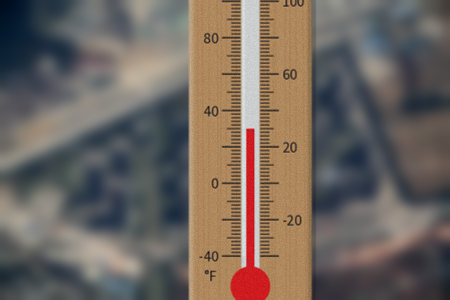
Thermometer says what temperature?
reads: 30 °F
